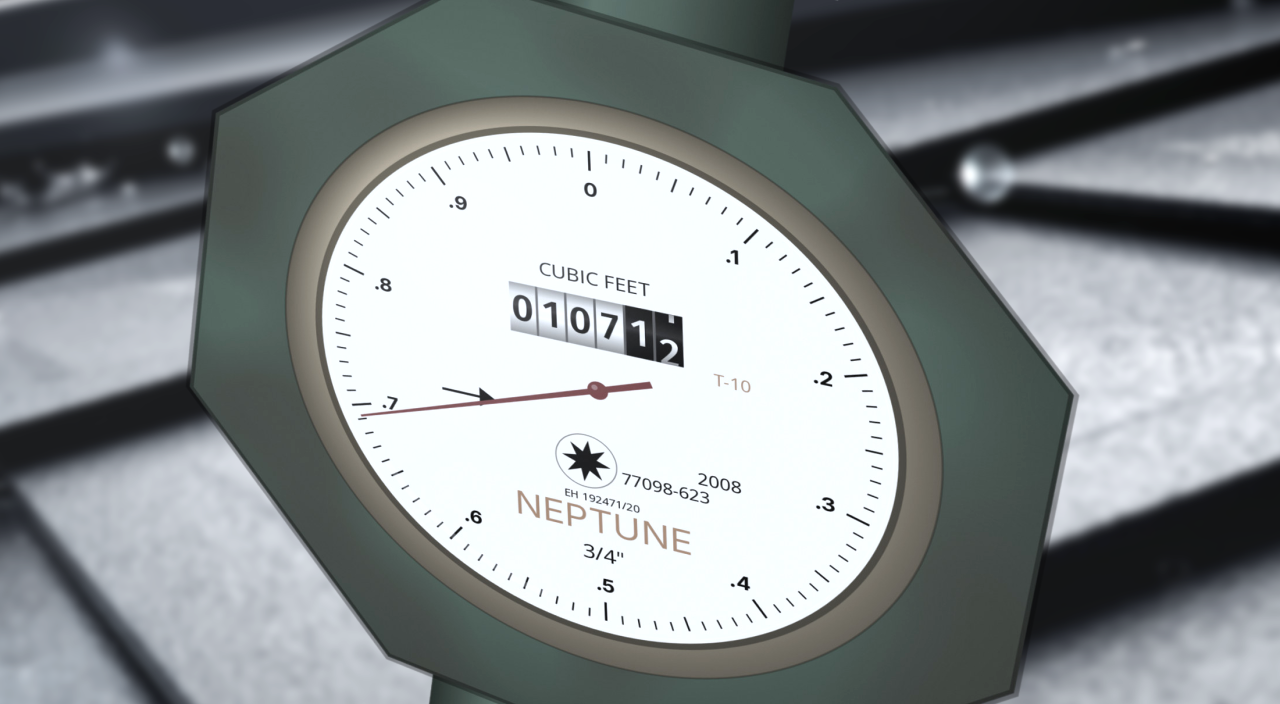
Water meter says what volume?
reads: 10711.69 ft³
